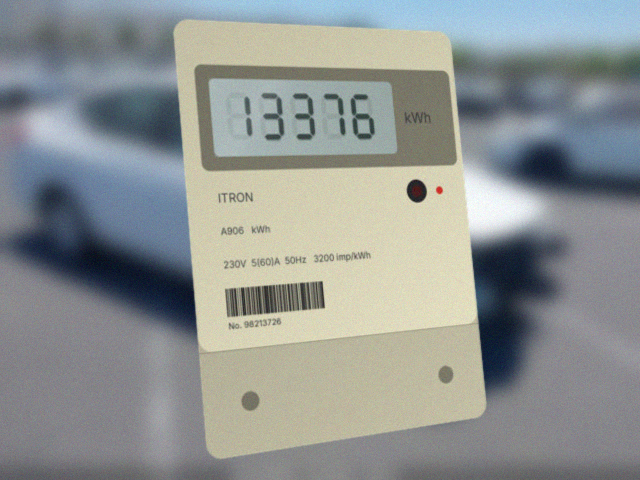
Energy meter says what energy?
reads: 13376 kWh
